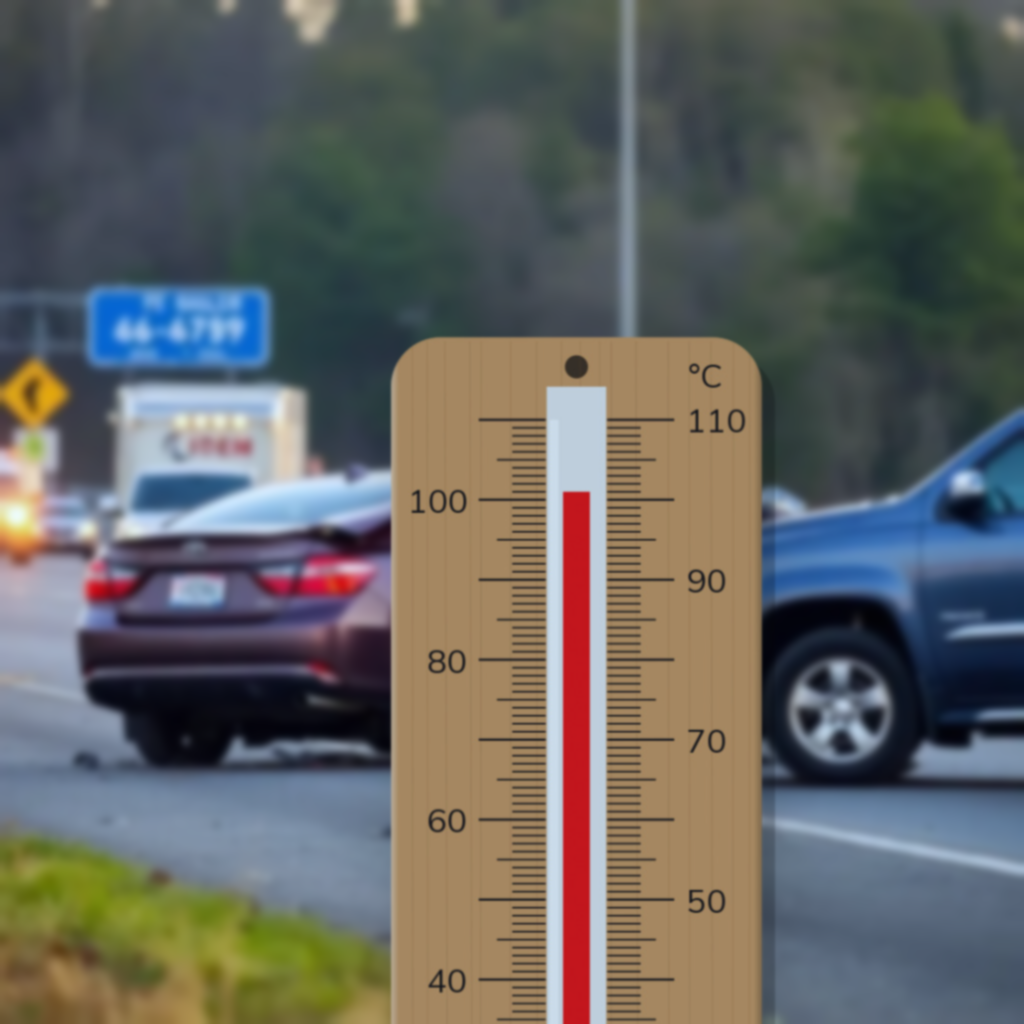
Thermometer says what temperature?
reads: 101 °C
